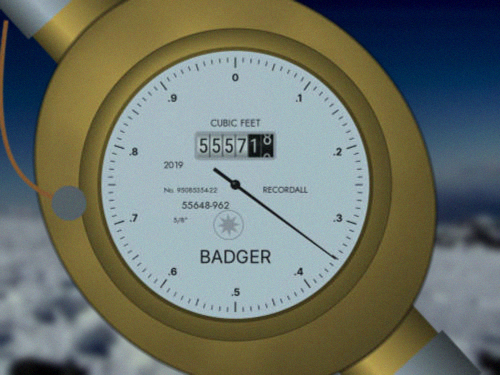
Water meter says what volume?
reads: 555718.35 ft³
